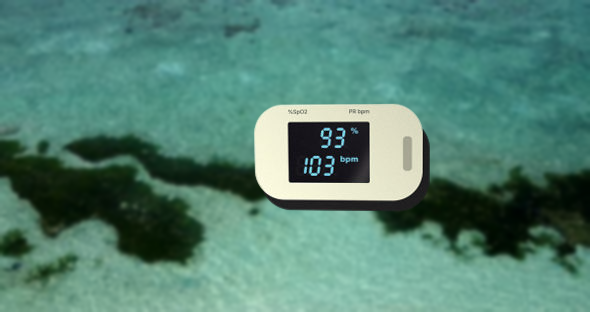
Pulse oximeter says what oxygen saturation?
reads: 93 %
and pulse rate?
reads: 103 bpm
